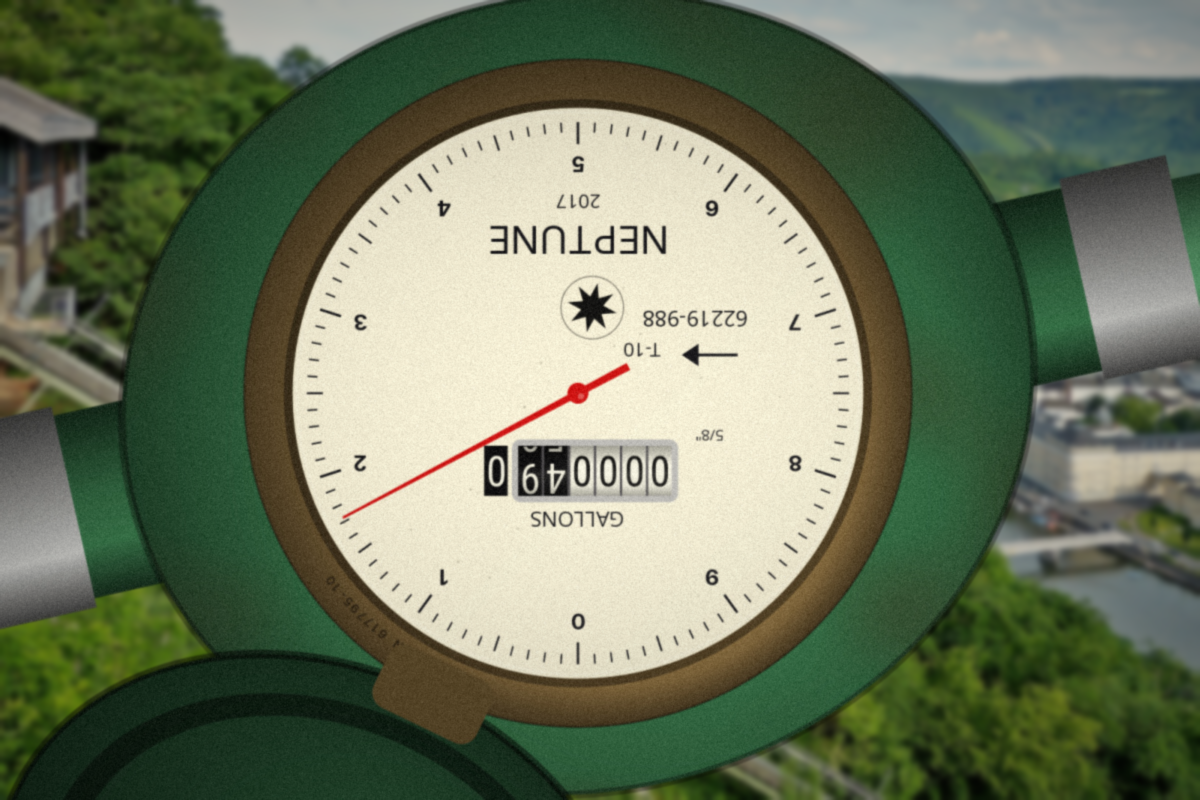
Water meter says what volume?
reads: 491.7 gal
